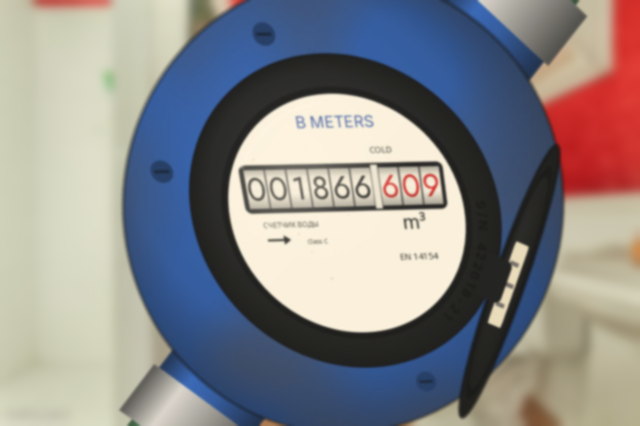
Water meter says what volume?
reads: 1866.609 m³
